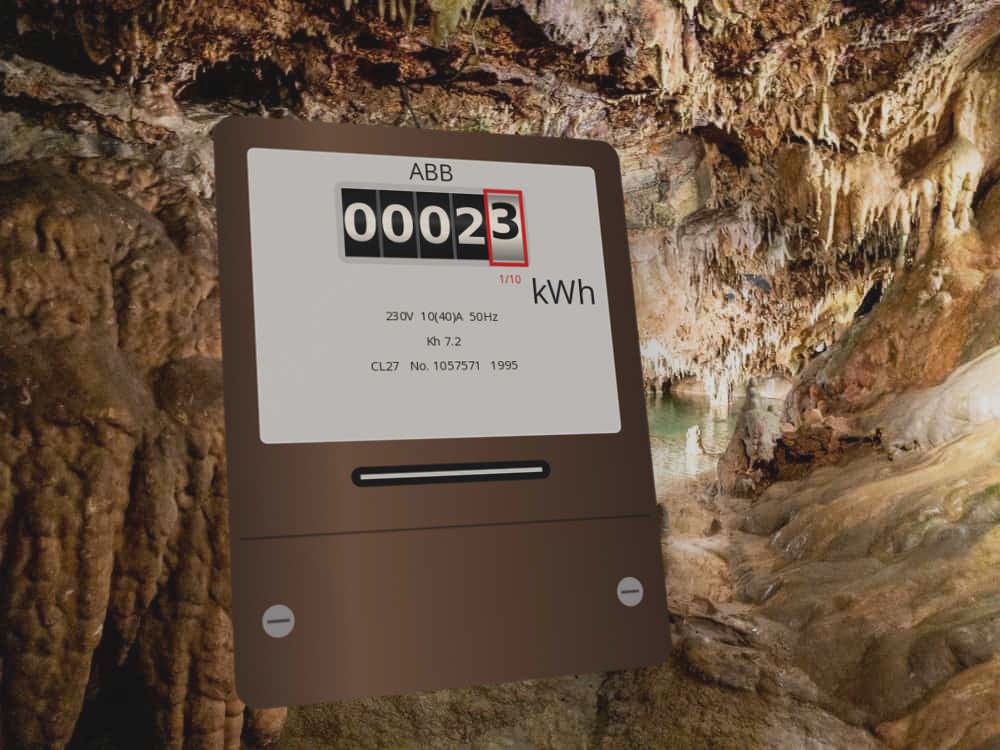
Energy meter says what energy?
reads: 2.3 kWh
